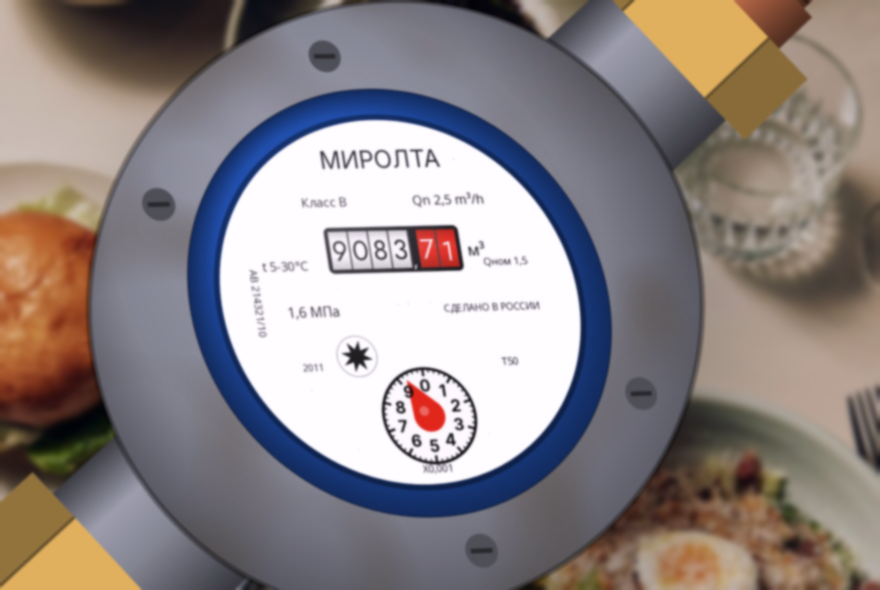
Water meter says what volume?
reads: 9083.709 m³
